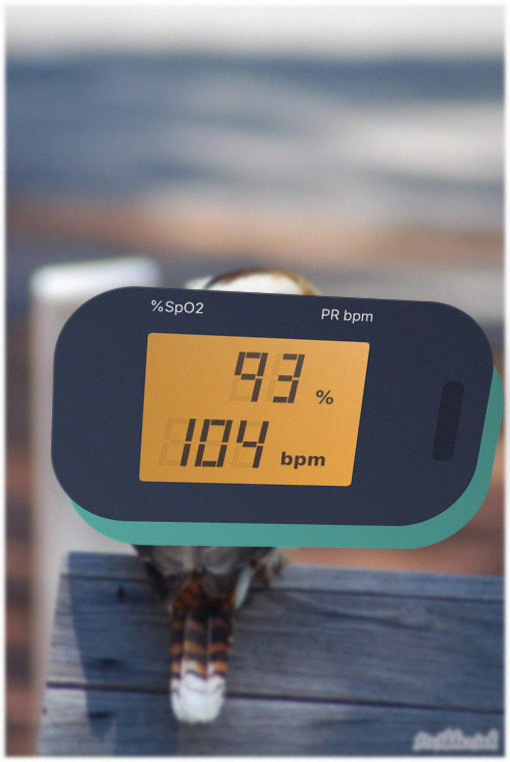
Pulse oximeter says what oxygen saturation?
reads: 93 %
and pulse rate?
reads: 104 bpm
